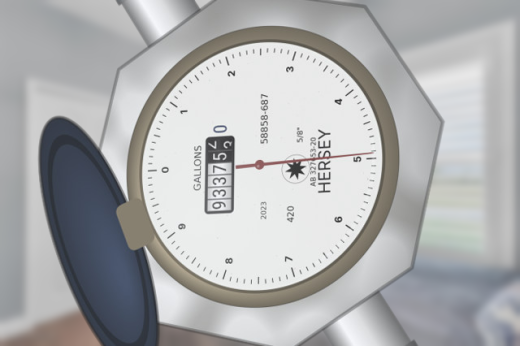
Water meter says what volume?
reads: 9337524.9 gal
